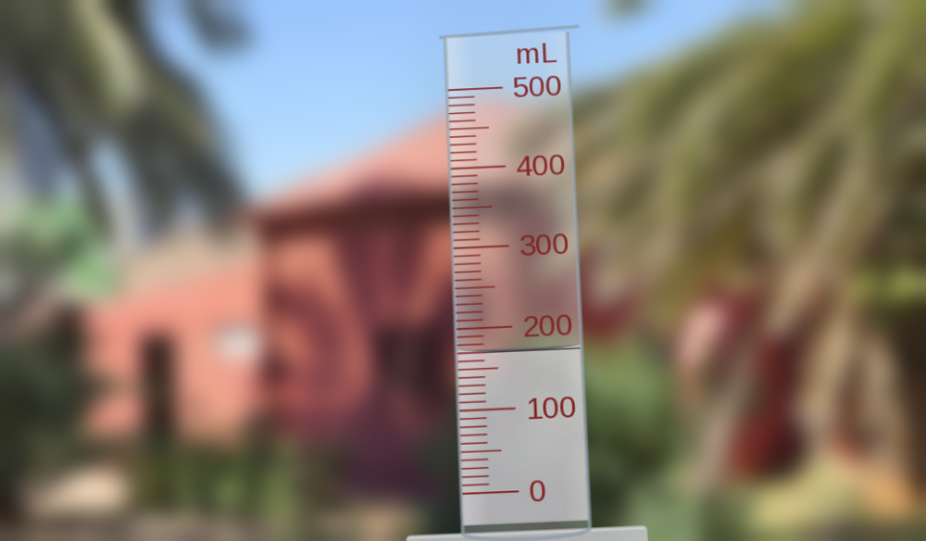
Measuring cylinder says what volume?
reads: 170 mL
